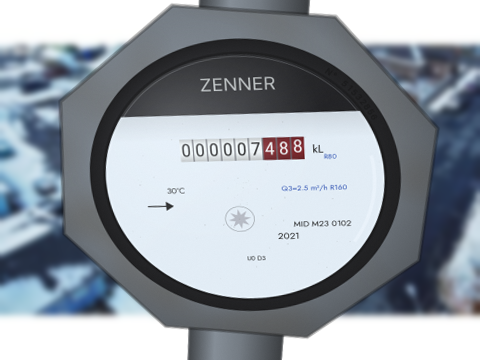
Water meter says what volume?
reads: 7.488 kL
